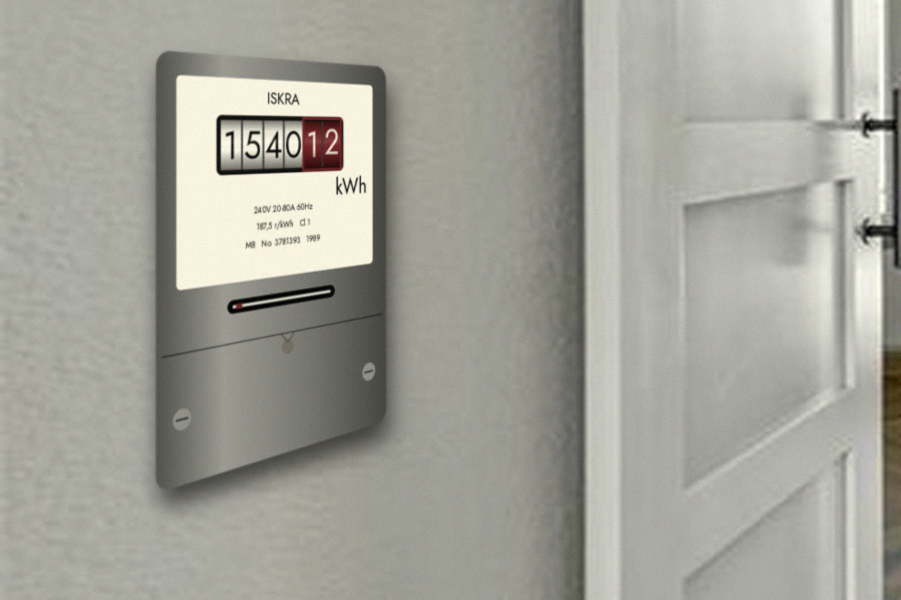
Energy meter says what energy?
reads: 1540.12 kWh
